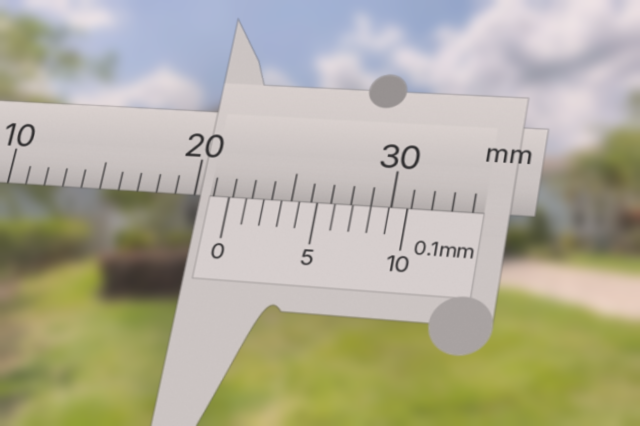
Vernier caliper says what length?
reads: 21.8 mm
